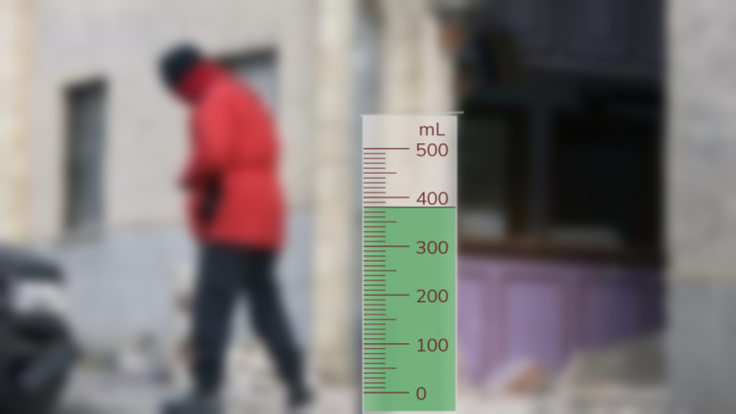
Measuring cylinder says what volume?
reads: 380 mL
